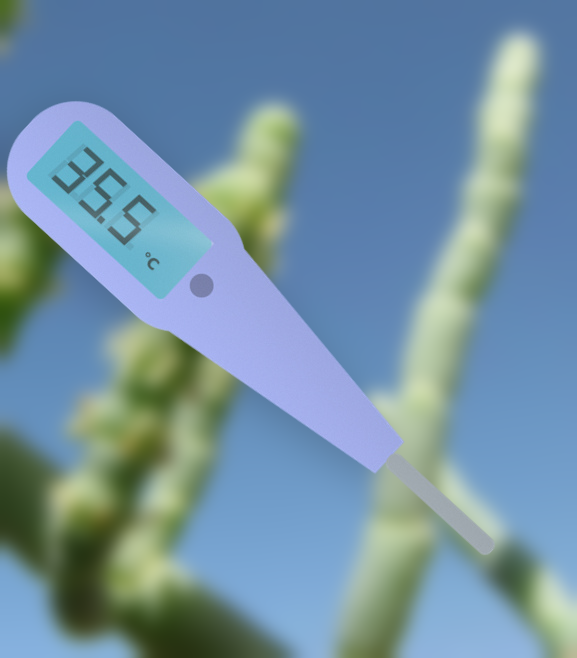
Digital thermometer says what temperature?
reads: 35.5 °C
